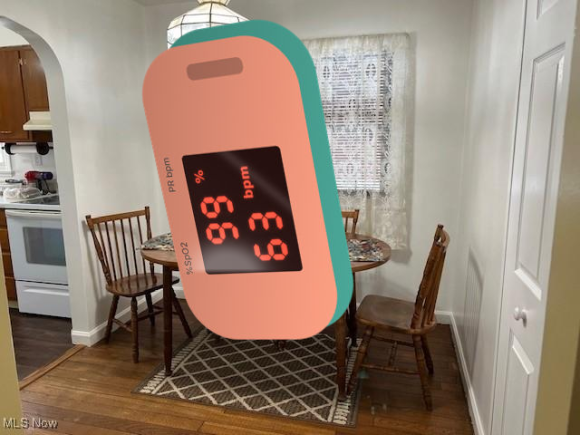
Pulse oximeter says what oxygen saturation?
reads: 99 %
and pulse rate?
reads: 63 bpm
